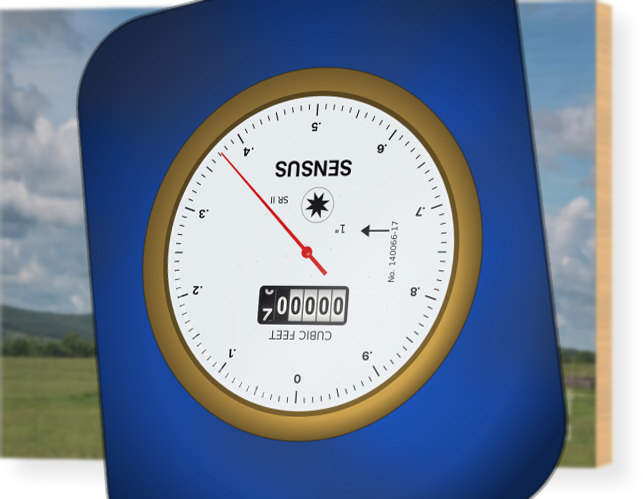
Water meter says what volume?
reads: 2.37 ft³
